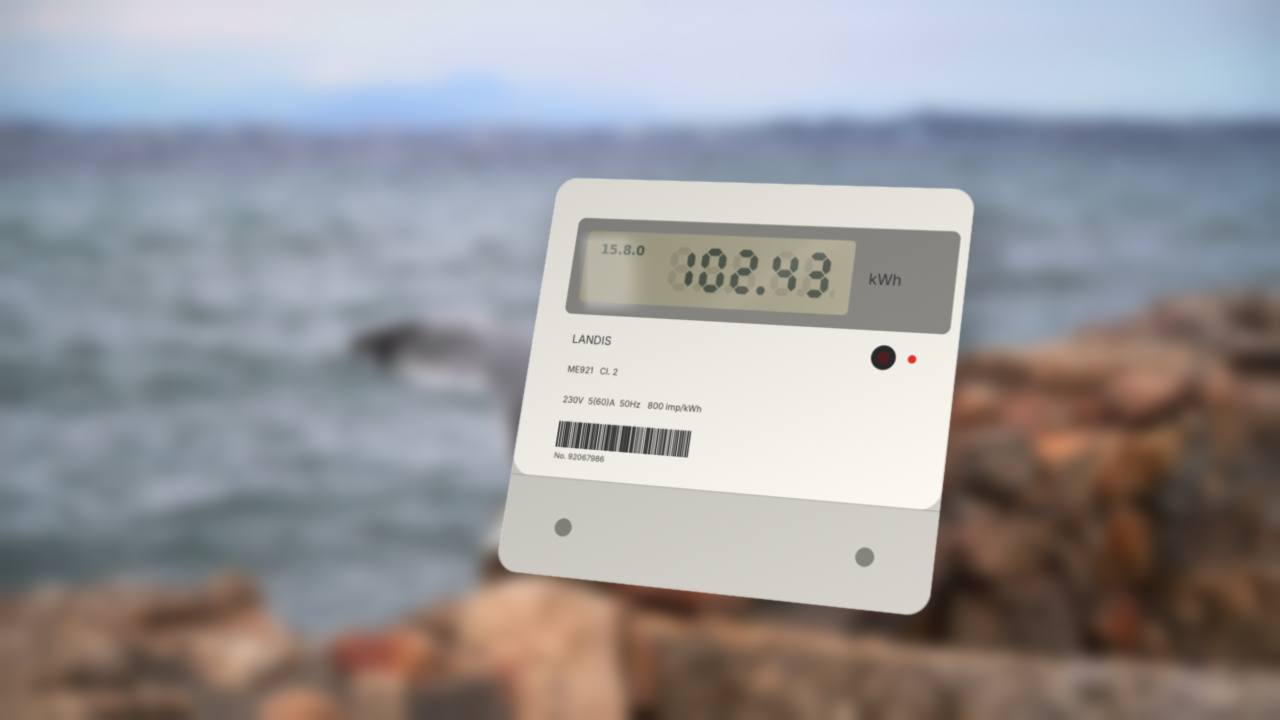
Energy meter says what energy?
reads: 102.43 kWh
